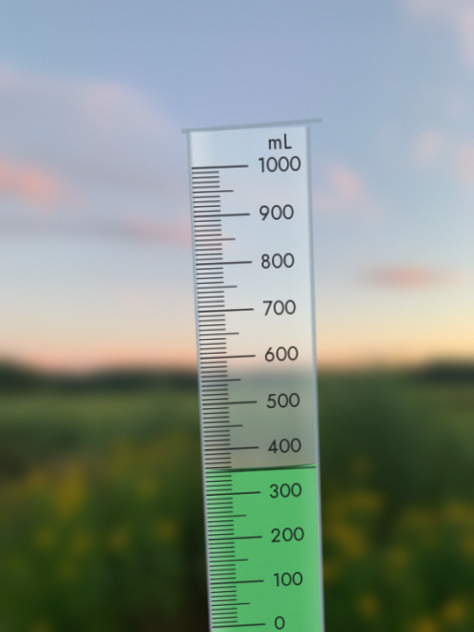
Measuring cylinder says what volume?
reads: 350 mL
